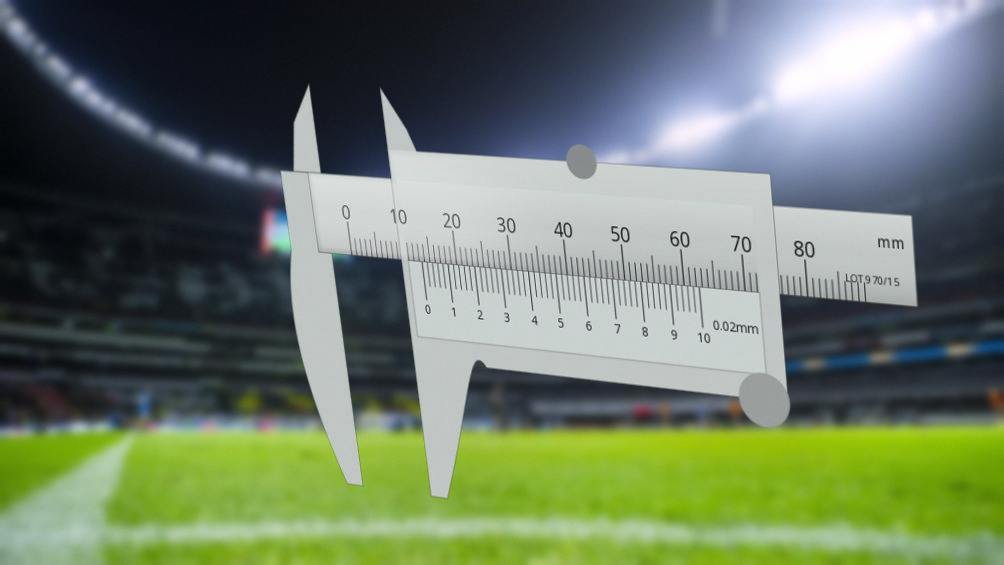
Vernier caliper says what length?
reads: 13.5 mm
